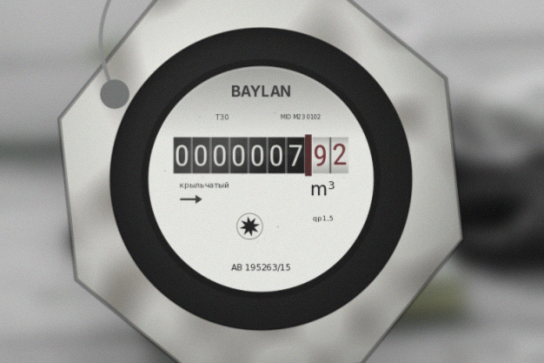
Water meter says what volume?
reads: 7.92 m³
